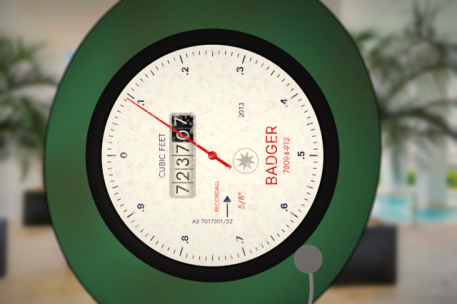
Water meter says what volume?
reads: 723707.09 ft³
